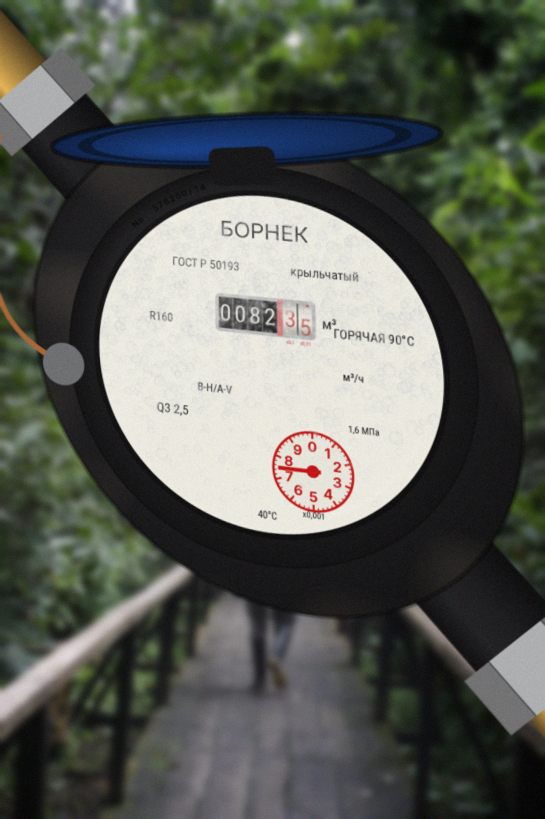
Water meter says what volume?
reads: 82.347 m³
